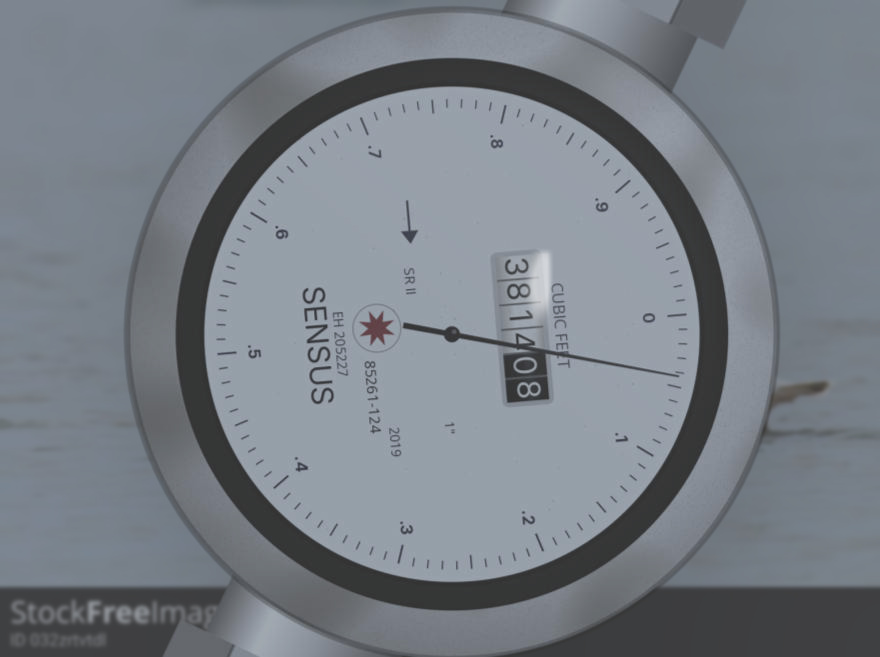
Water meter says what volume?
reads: 381408.04 ft³
